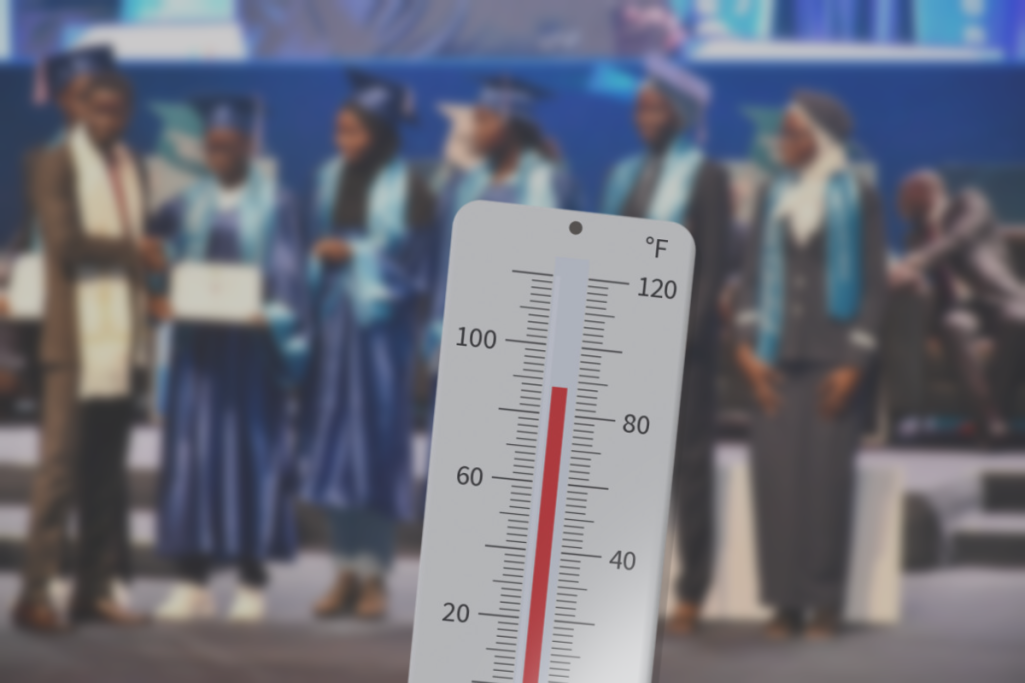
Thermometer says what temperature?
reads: 88 °F
